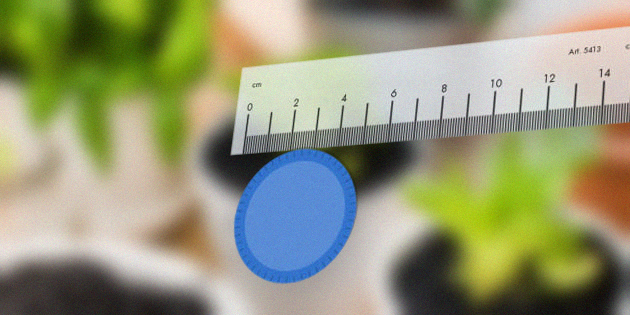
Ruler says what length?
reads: 5 cm
